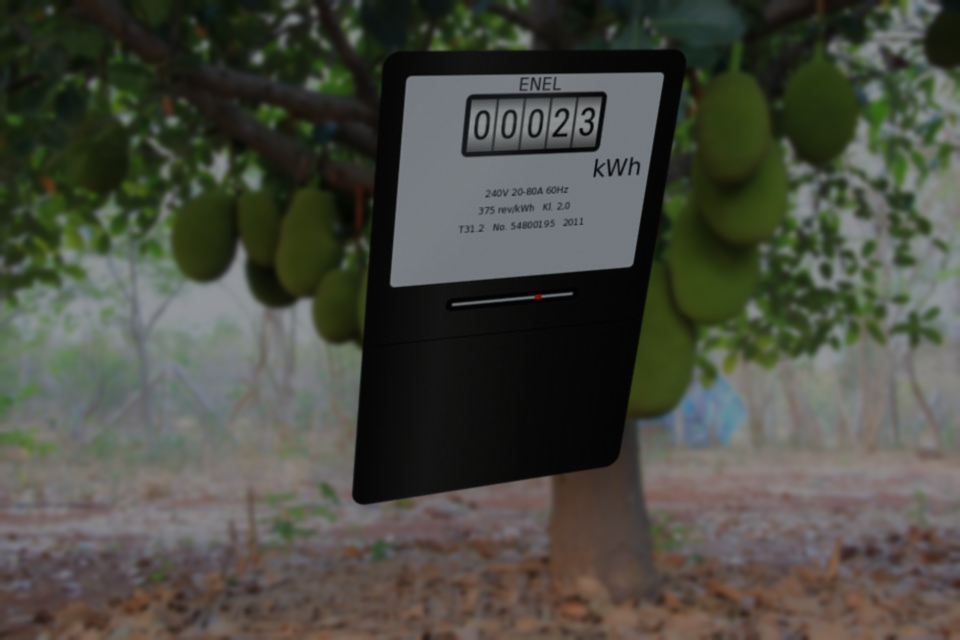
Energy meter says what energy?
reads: 23 kWh
